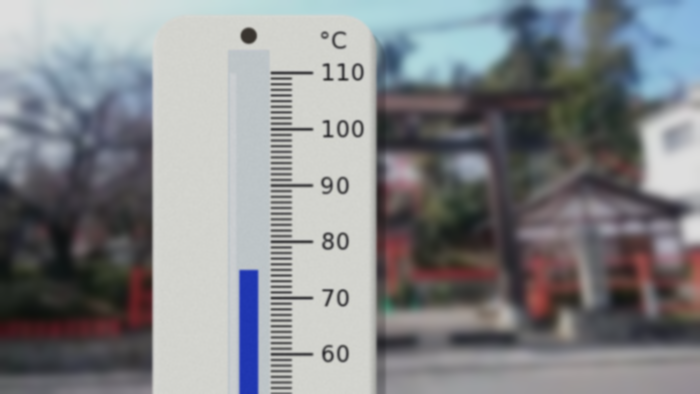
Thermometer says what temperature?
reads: 75 °C
